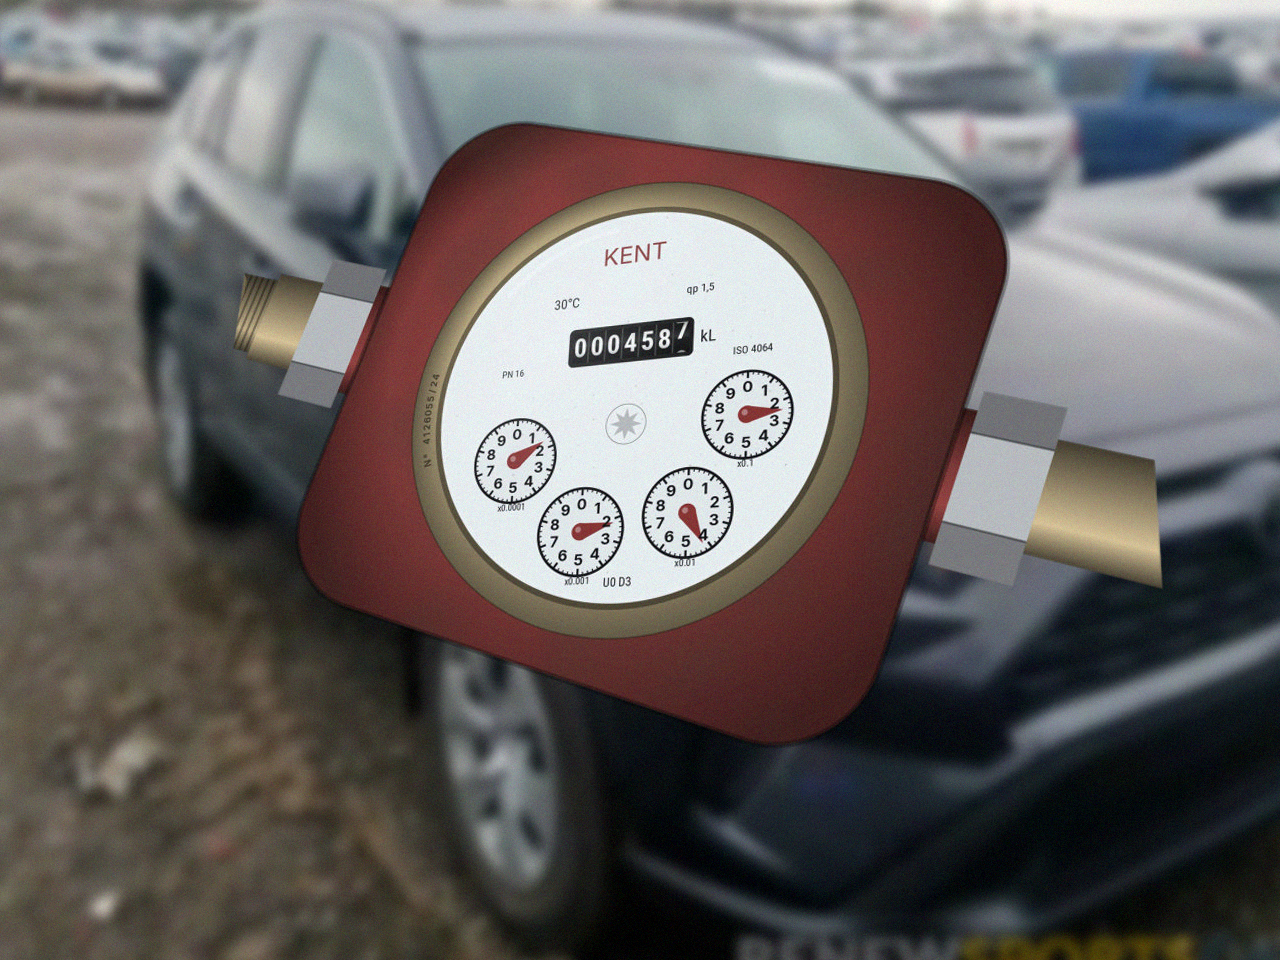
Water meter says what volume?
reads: 4587.2421 kL
